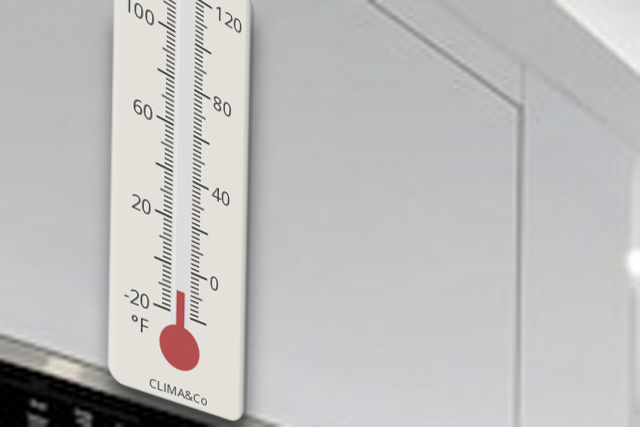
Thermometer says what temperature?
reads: -10 °F
